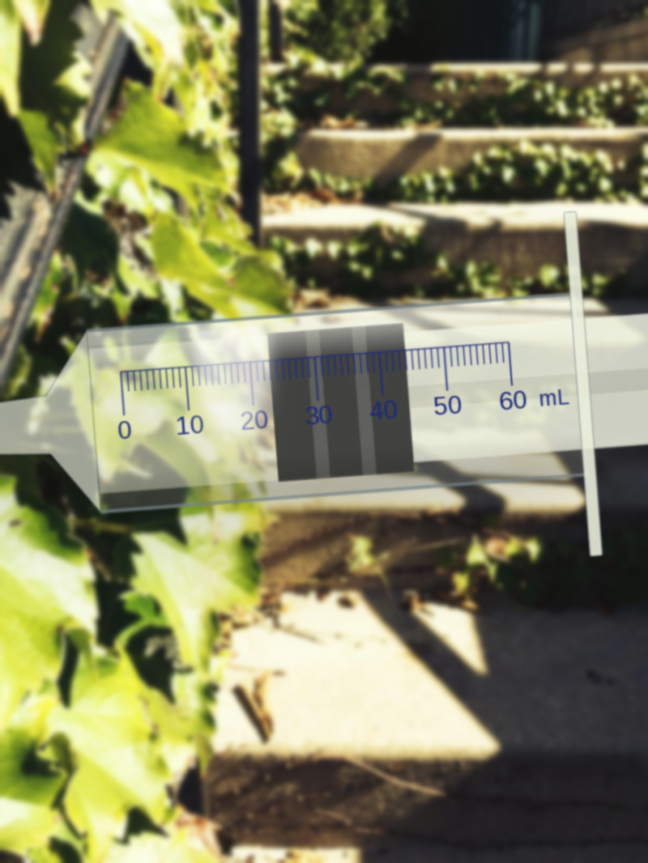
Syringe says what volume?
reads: 23 mL
